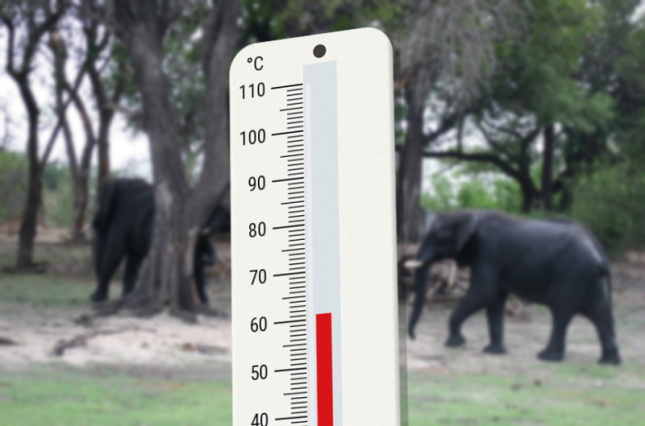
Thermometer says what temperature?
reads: 61 °C
